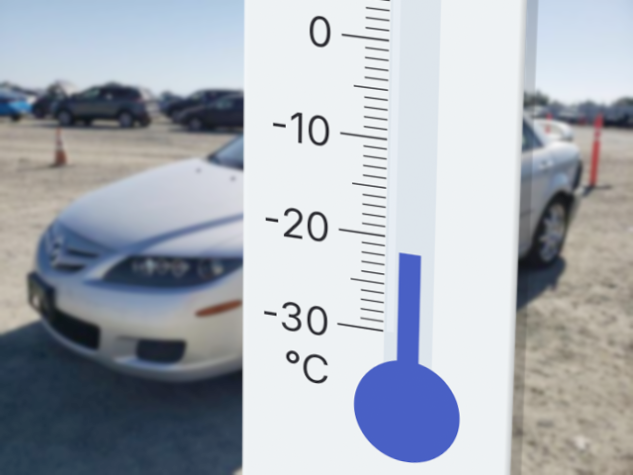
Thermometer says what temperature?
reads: -21.5 °C
